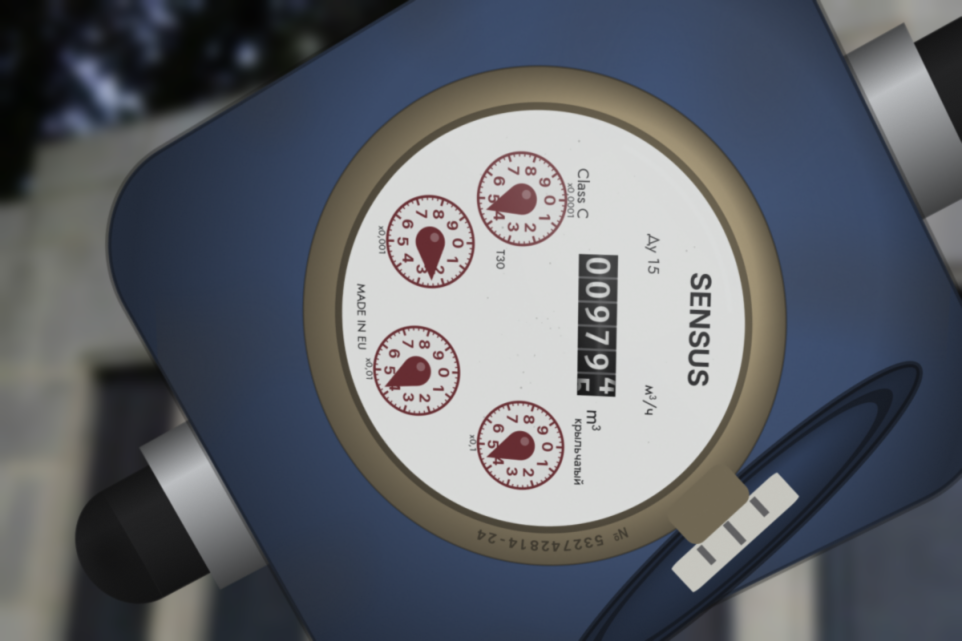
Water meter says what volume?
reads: 9794.4424 m³
